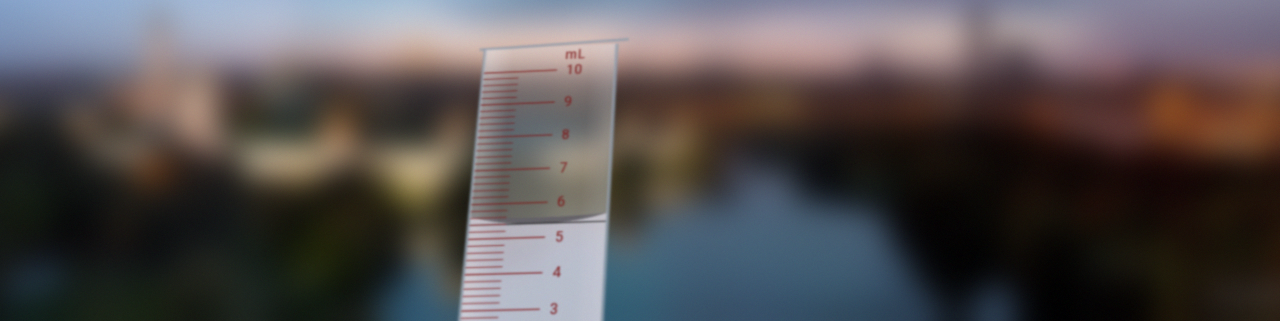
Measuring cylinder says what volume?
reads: 5.4 mL
